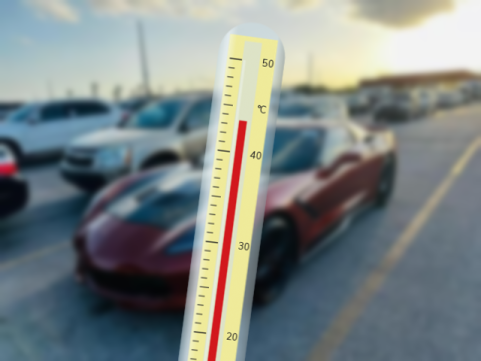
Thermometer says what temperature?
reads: 43.5 °C
